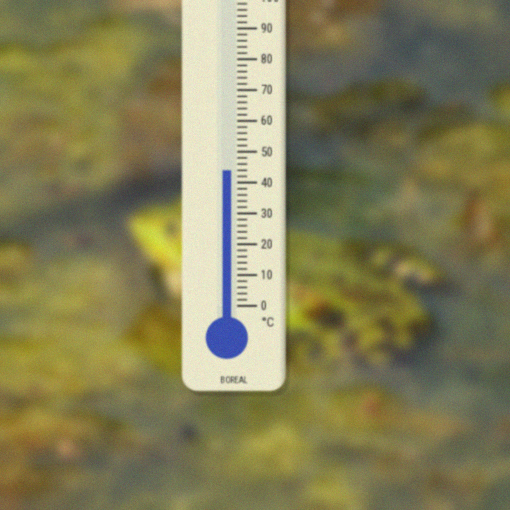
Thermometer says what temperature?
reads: 44 °C
